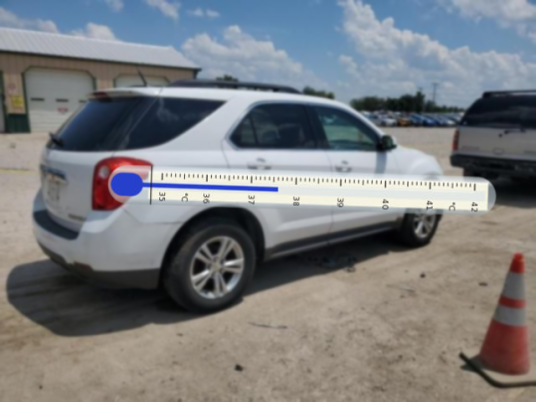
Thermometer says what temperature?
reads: 37.6 °C
